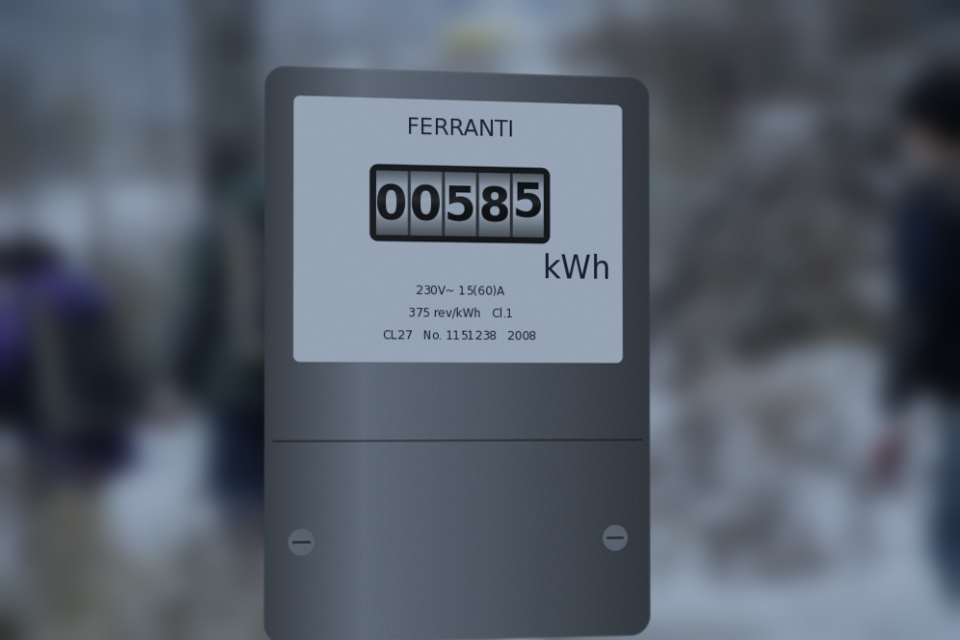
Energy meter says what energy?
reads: 585 kWh
